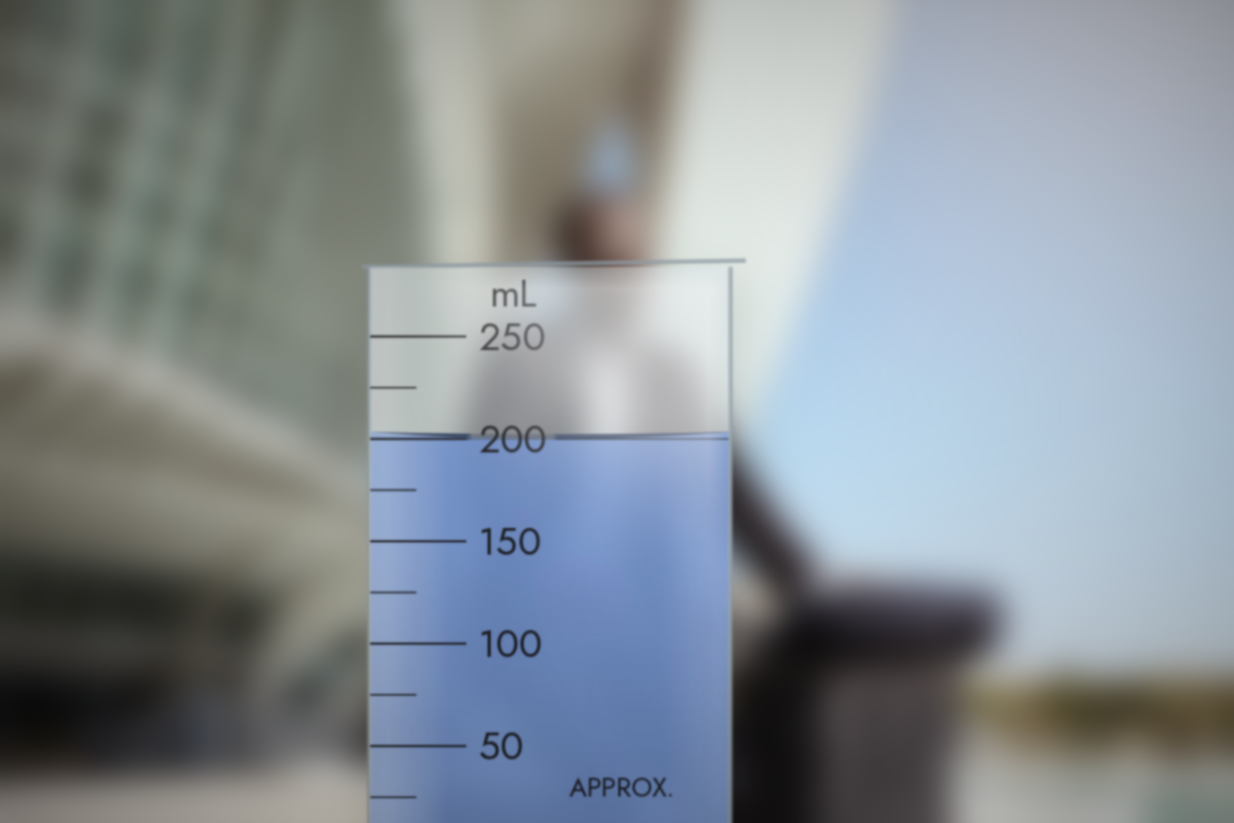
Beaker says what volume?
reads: 200 mL
